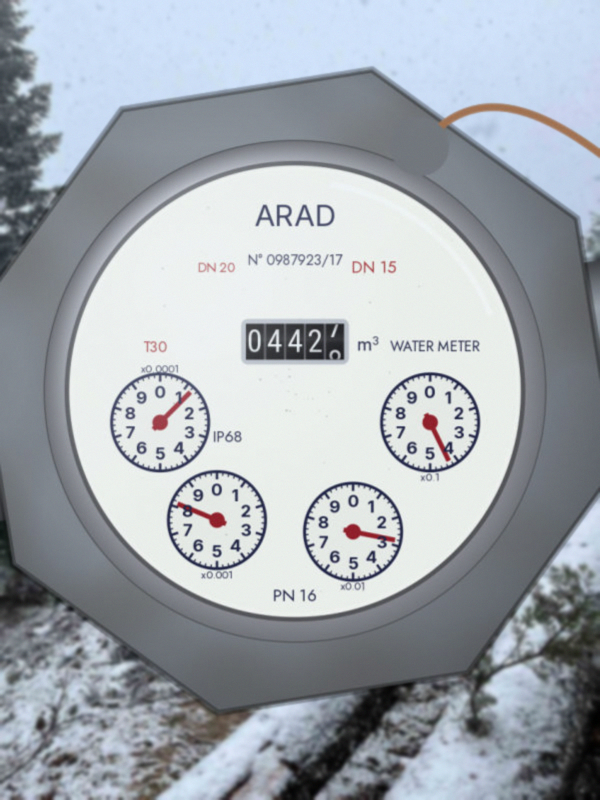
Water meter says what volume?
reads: 4427.4281 m³
